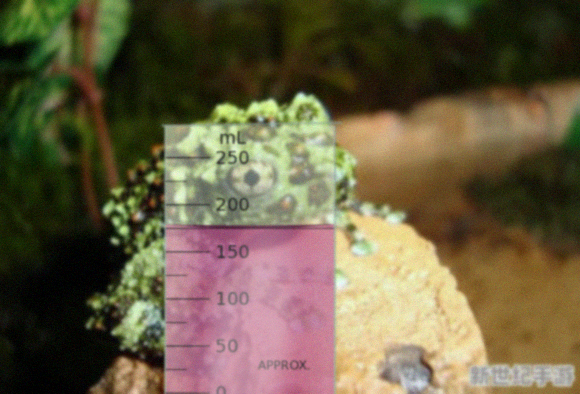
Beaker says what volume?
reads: 175 mL
